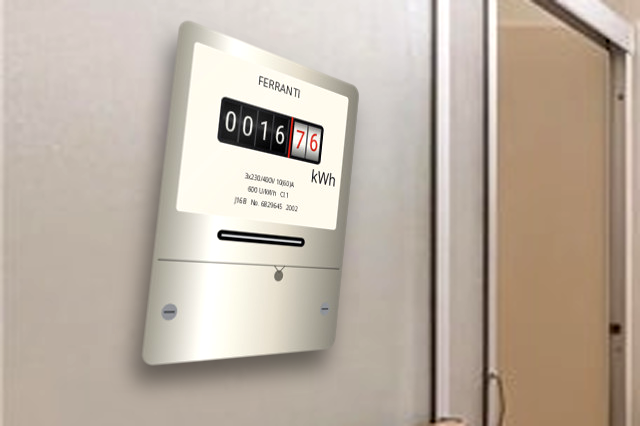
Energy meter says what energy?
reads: 16.76 kWh
